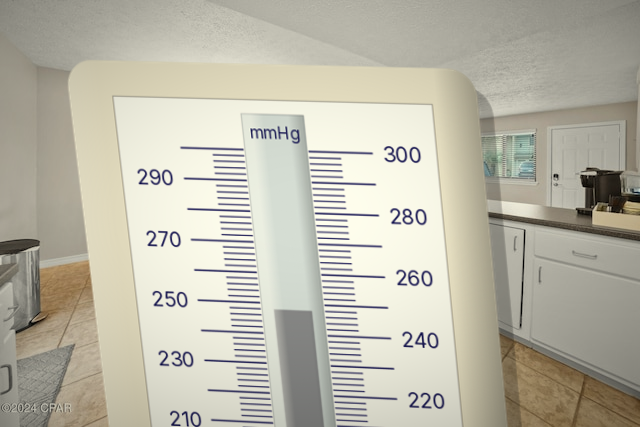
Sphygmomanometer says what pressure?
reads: 248 mmHg
